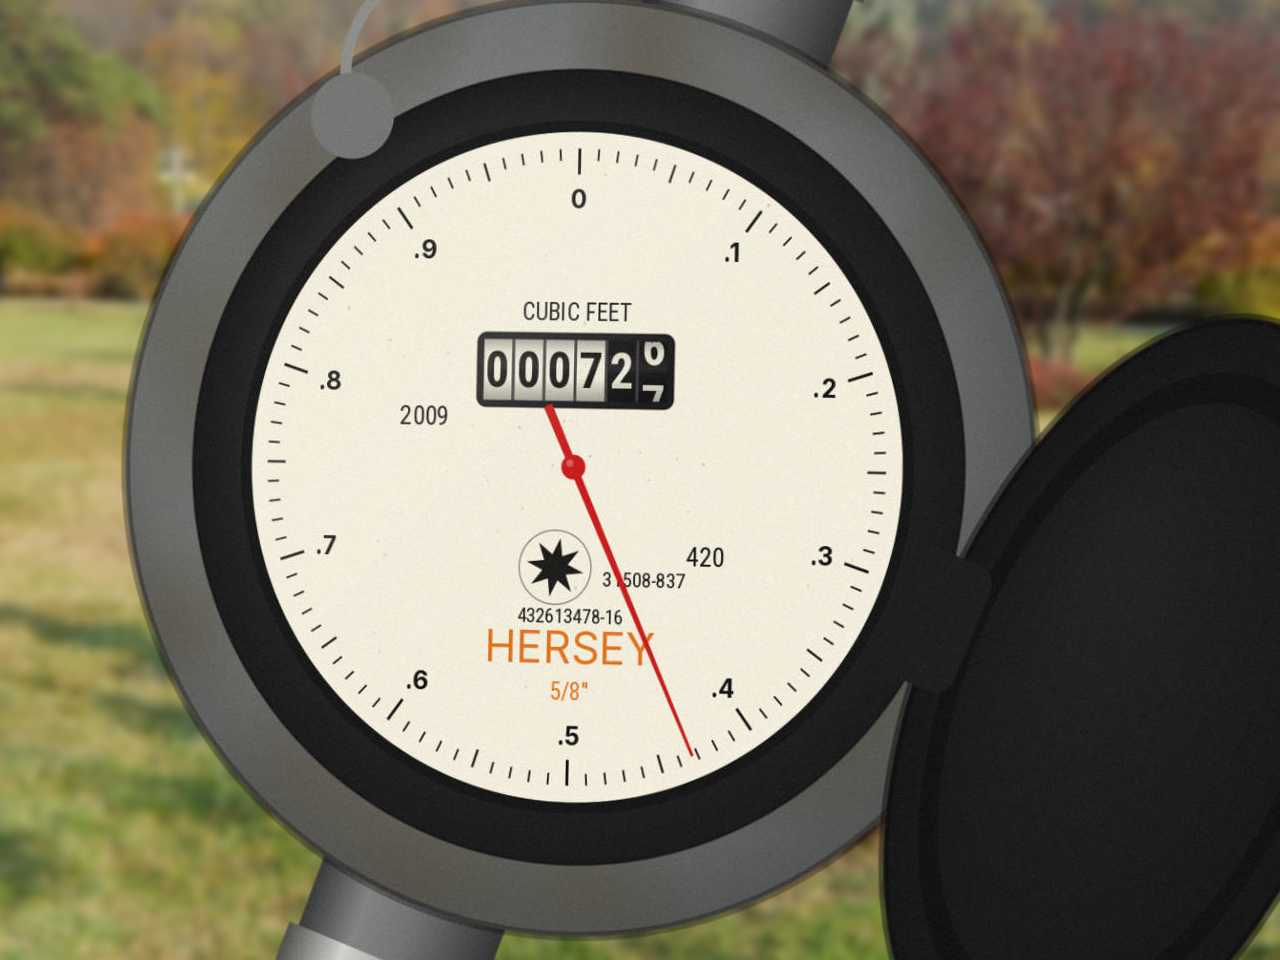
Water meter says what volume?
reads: 726.43 ft³
